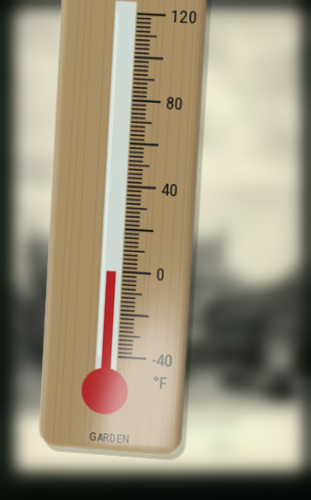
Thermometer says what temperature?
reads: 0 °F
